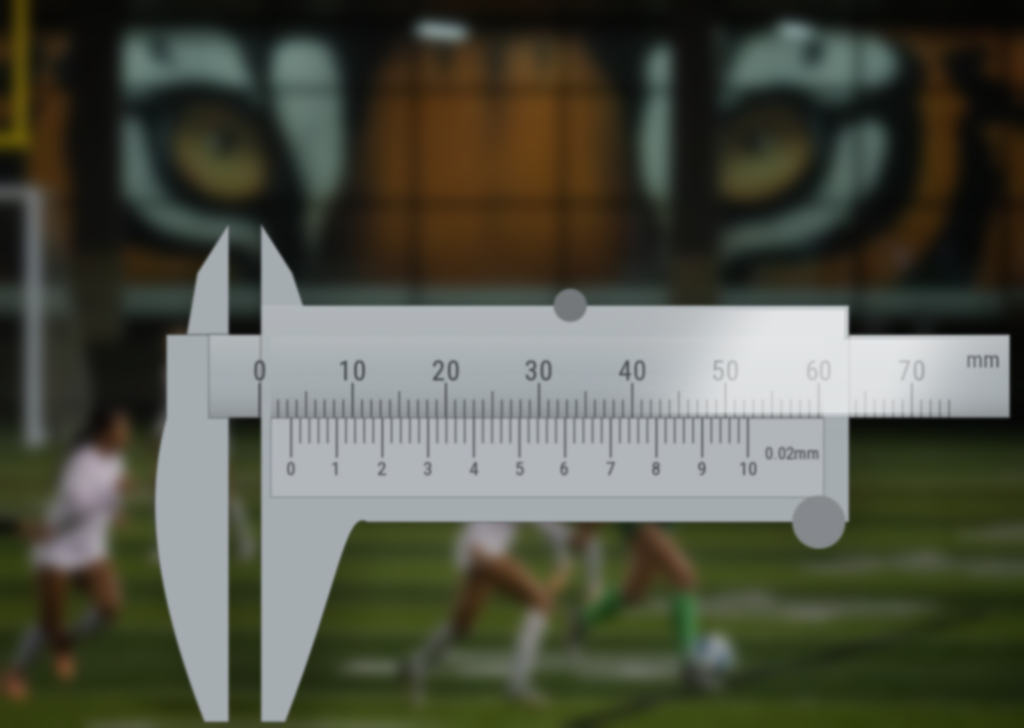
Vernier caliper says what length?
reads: 3.4 mm
